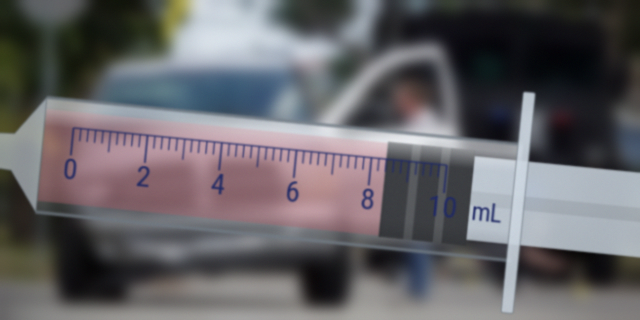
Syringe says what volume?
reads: 8.4 mL
